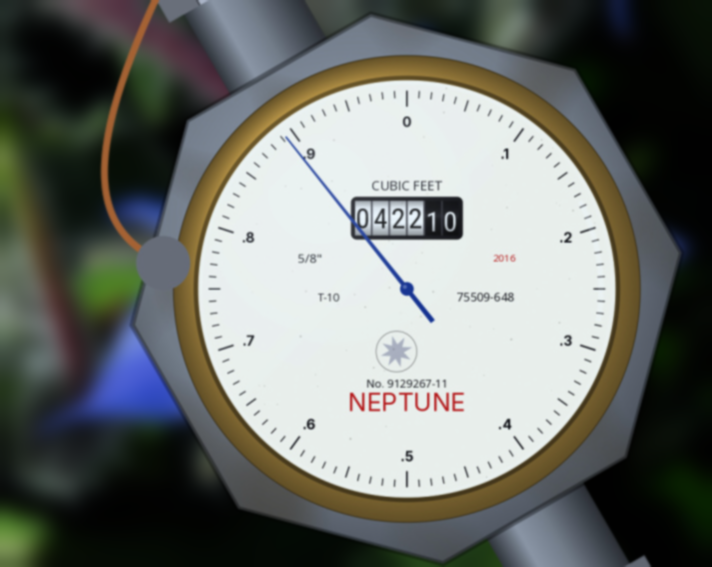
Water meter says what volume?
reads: 42209.89 ft³
